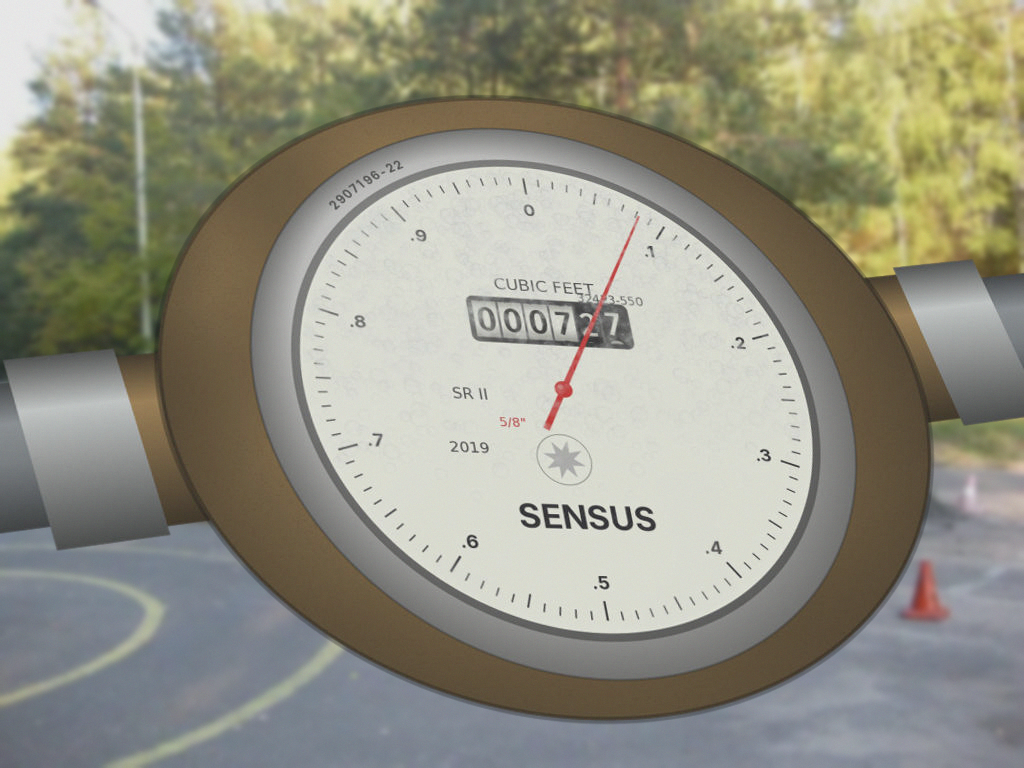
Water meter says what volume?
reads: 727.08 ft³
